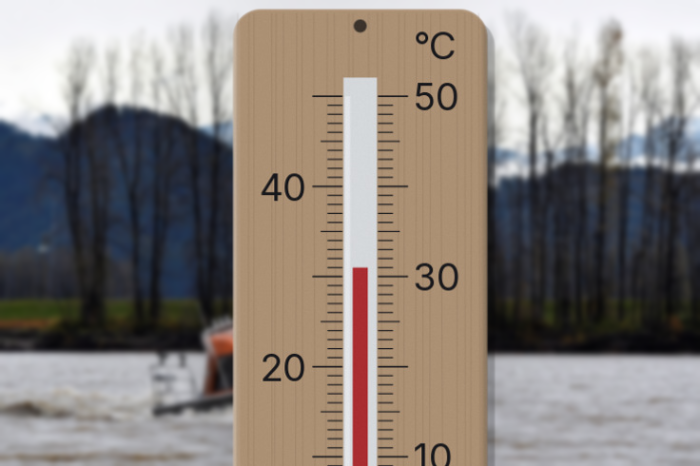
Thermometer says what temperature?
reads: 31 °C
